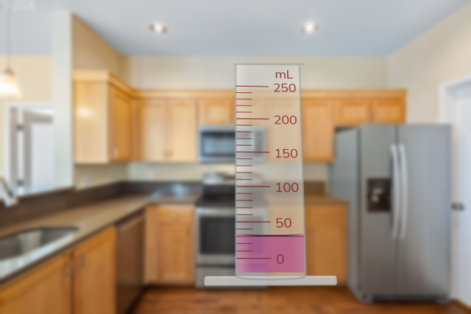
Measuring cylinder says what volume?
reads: 30 mL
